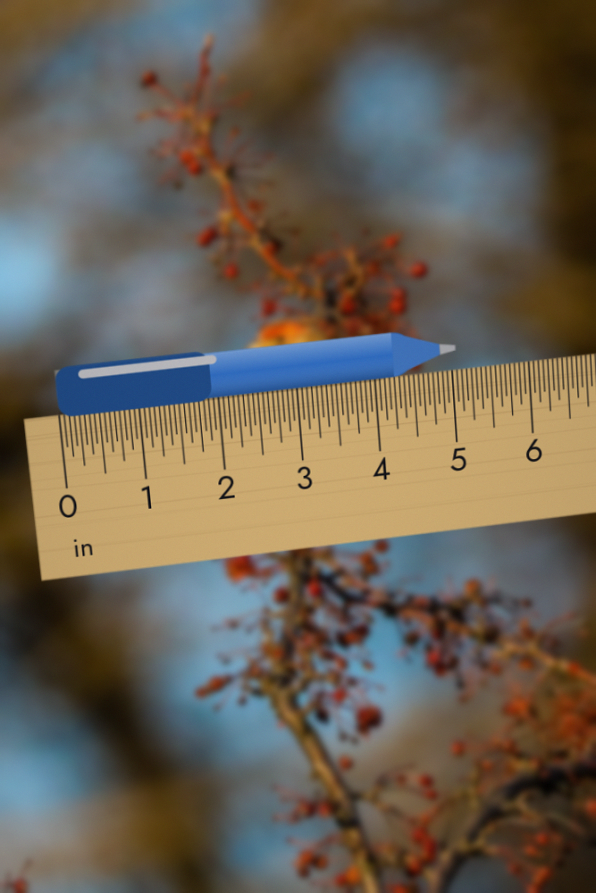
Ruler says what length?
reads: 5.0625 in
